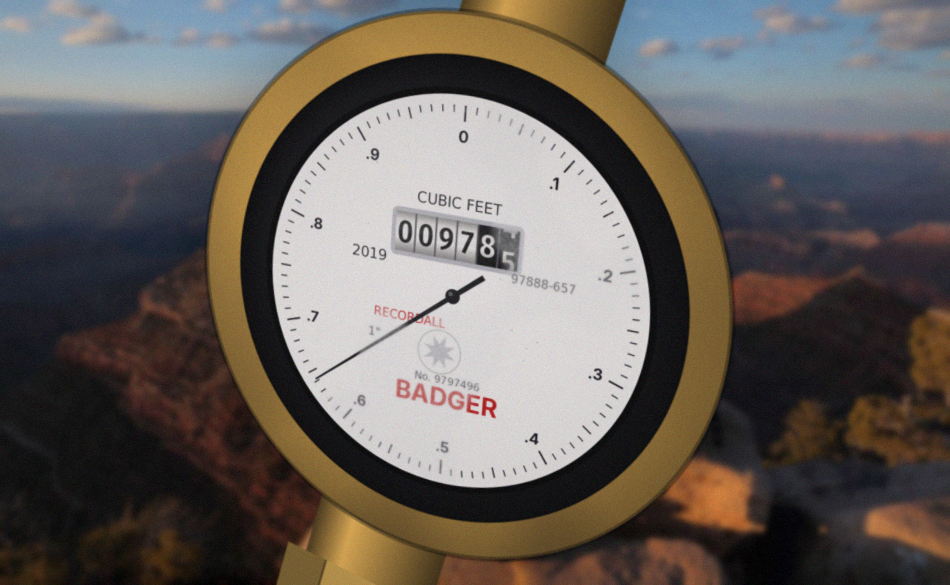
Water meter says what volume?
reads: 9784.64 ft³
